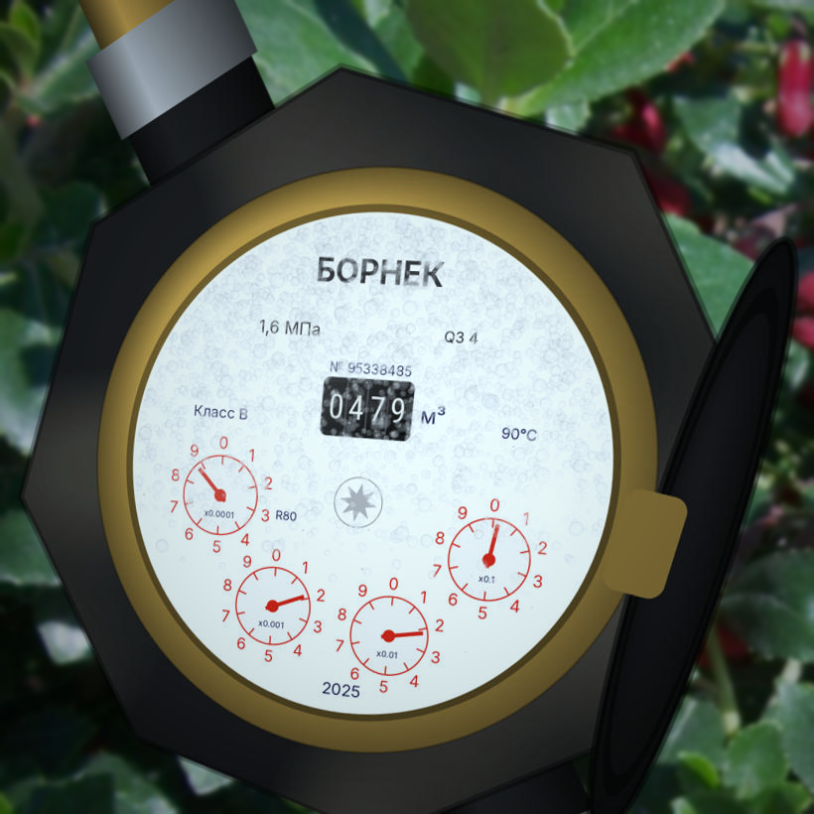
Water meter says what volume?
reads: 479.0218 m³
